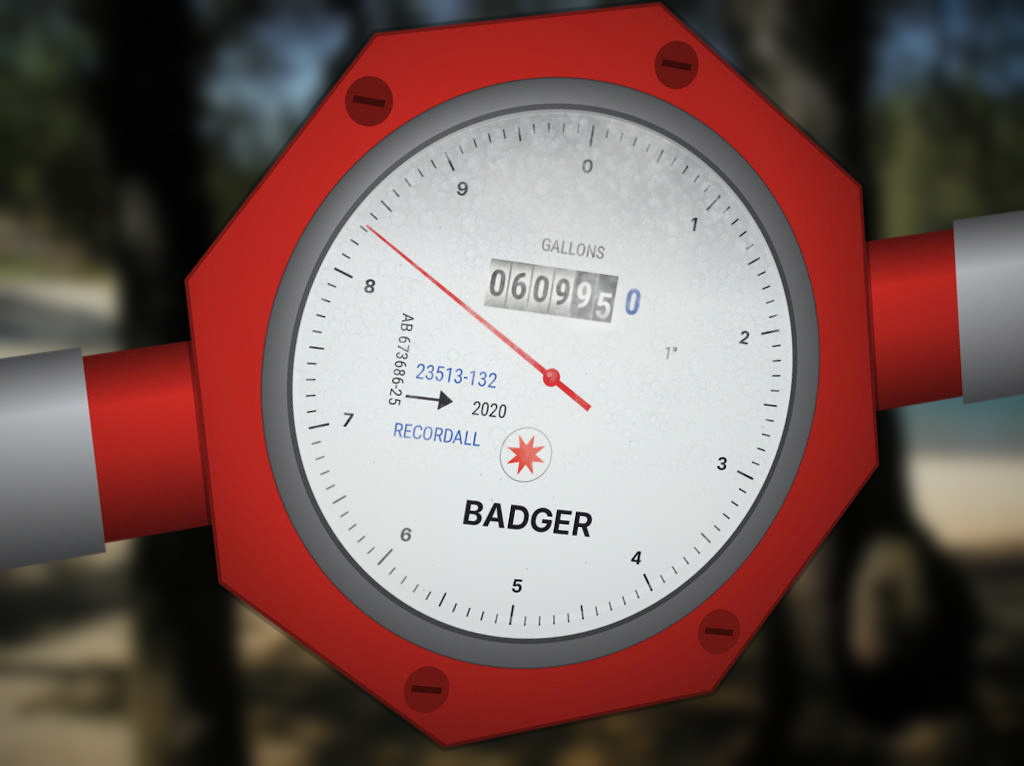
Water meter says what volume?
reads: 609948.3 gal
